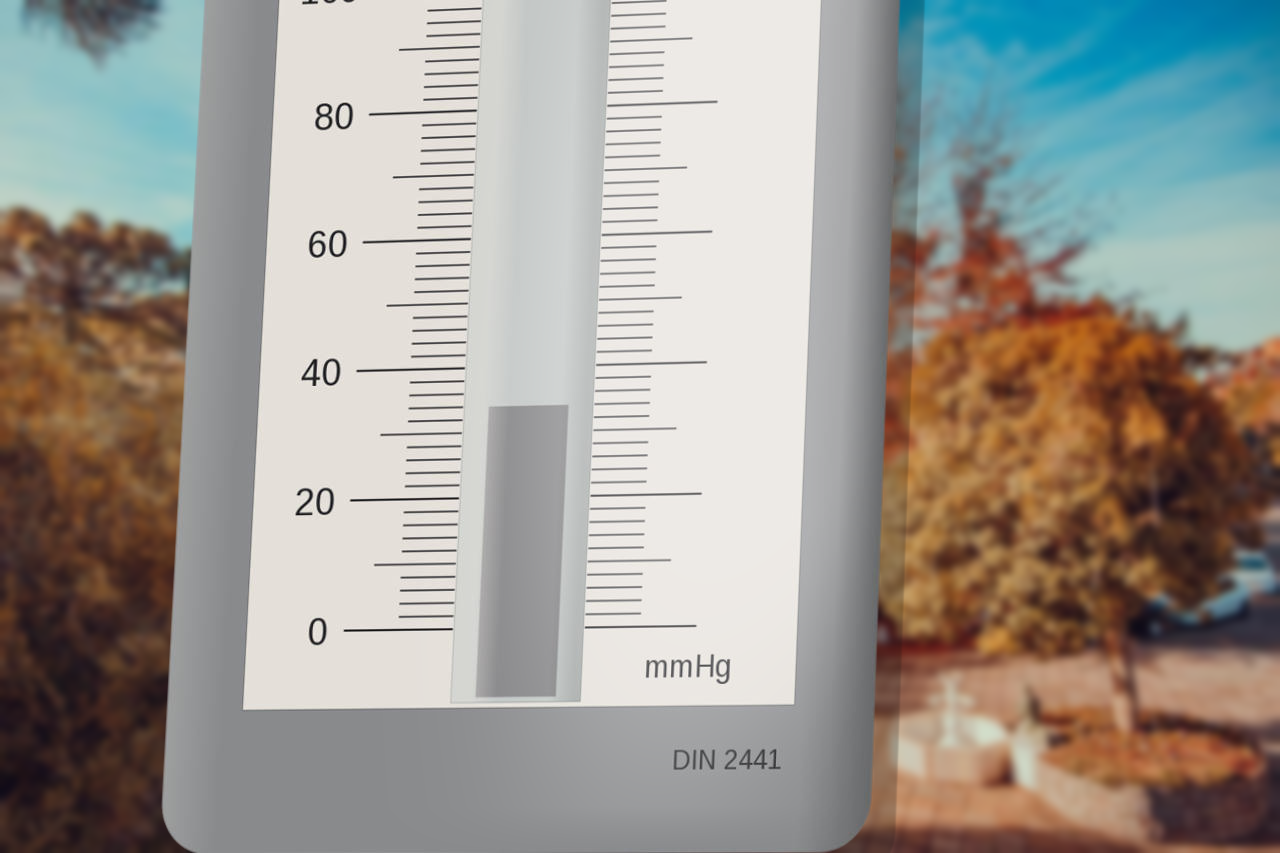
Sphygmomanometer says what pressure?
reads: 34 mmHg
